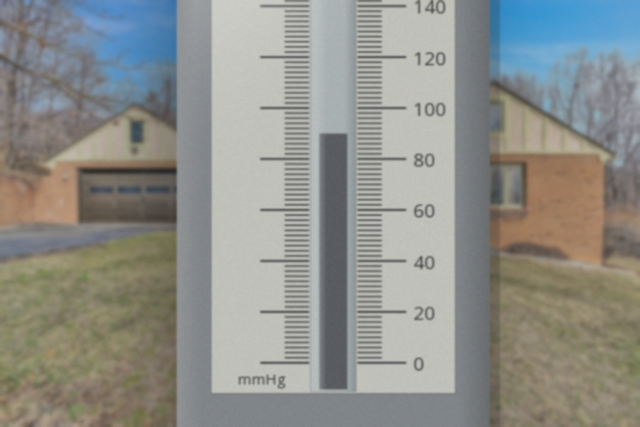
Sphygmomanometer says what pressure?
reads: 90 mmHg
